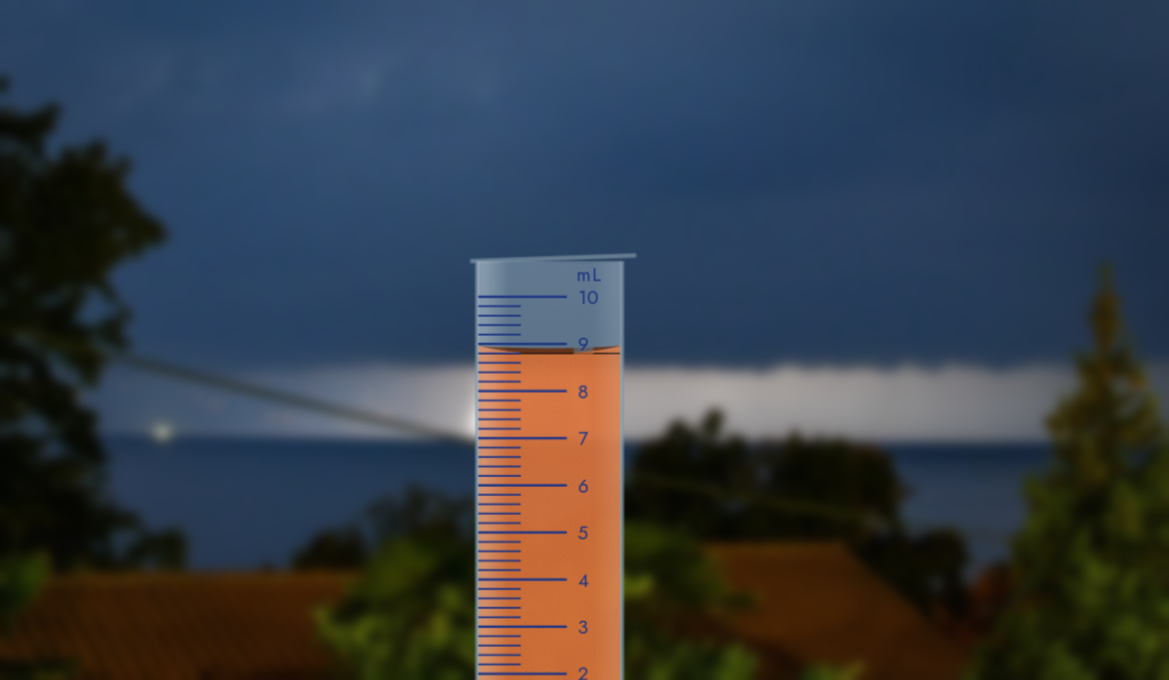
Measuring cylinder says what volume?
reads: 8.8 mL
